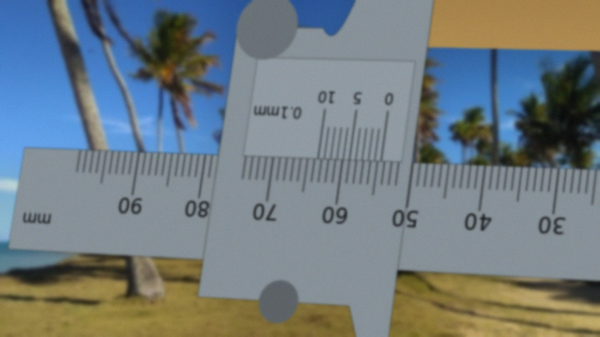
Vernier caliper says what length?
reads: 54.5 mm
